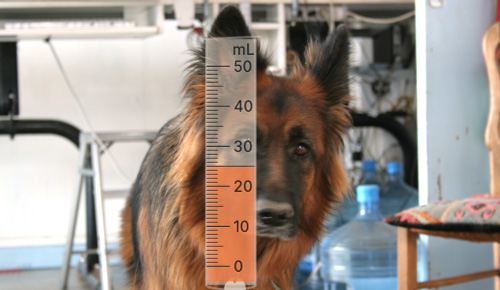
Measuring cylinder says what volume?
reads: 25 mL
